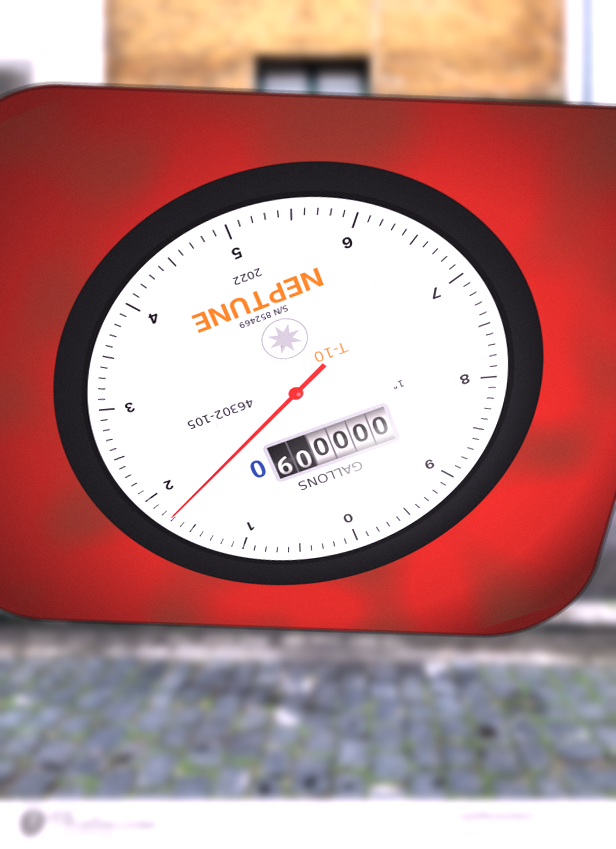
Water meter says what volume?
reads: 91.7 gal
